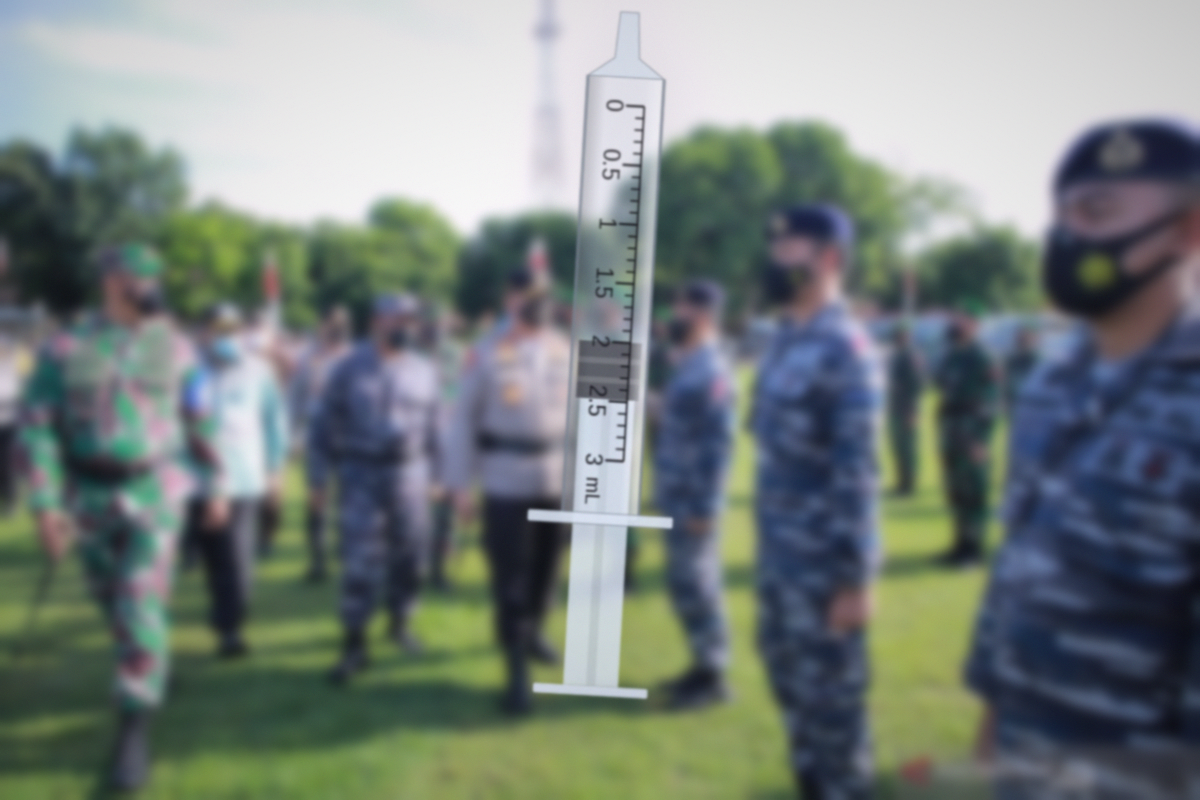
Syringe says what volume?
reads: 2 mL
